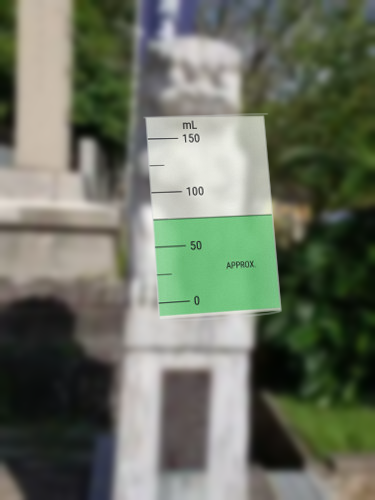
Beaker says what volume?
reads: 75 mL
